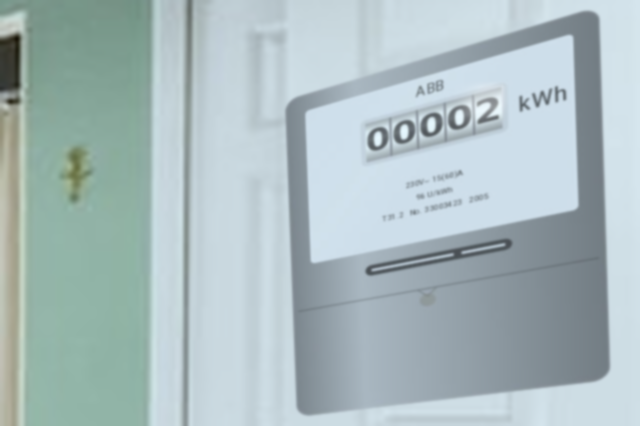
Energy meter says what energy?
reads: 2 kWh
